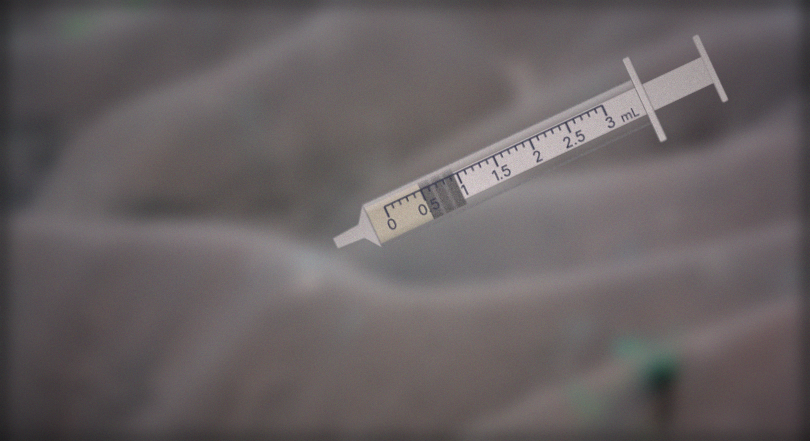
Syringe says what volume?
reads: 0.5 mL
